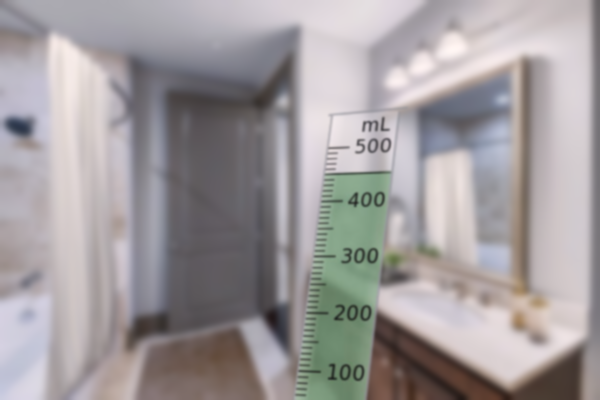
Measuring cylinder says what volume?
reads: 450 mL
